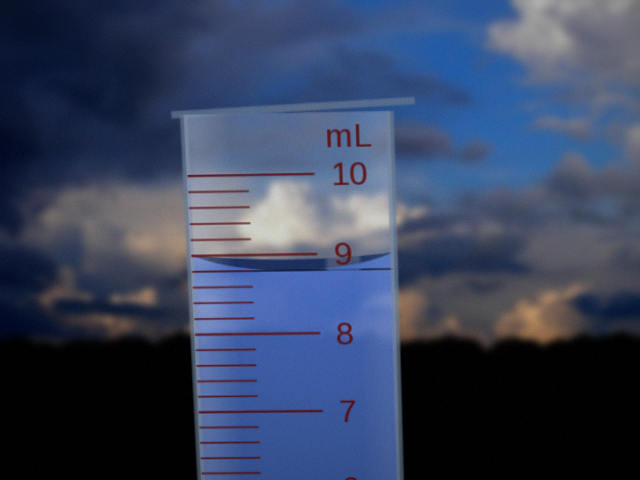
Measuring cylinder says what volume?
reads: 8.8 mL
